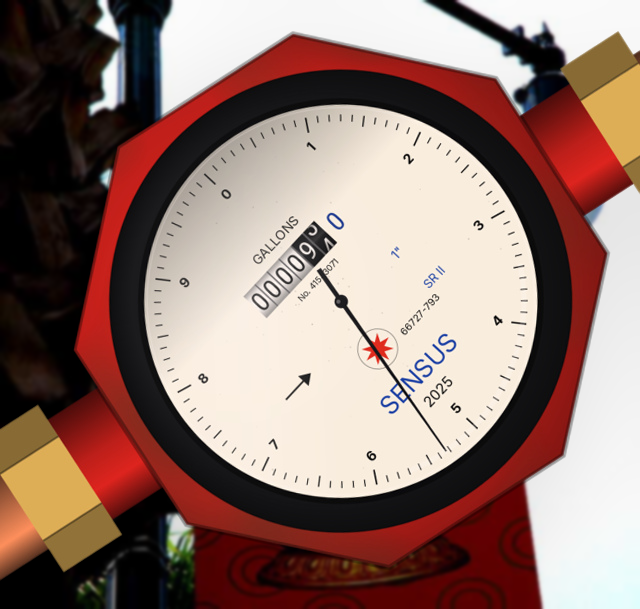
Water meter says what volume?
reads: 935.3 gal
